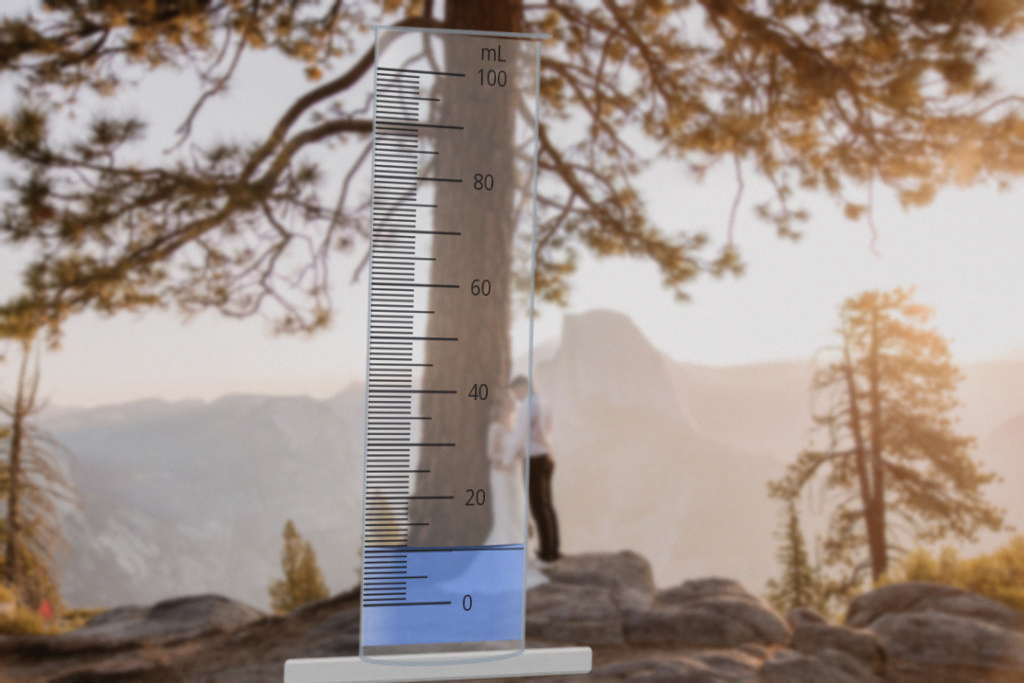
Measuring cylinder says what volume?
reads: 10 mL
